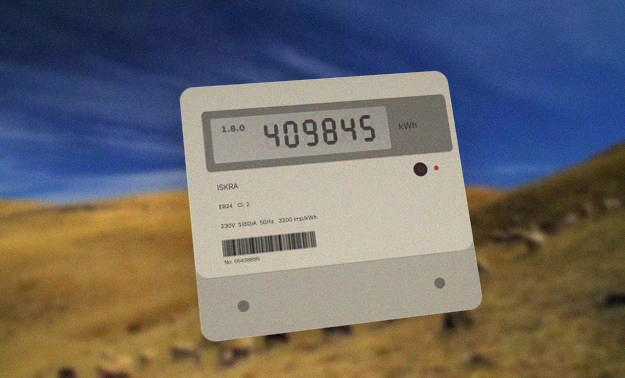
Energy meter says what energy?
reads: 409845 kWh
